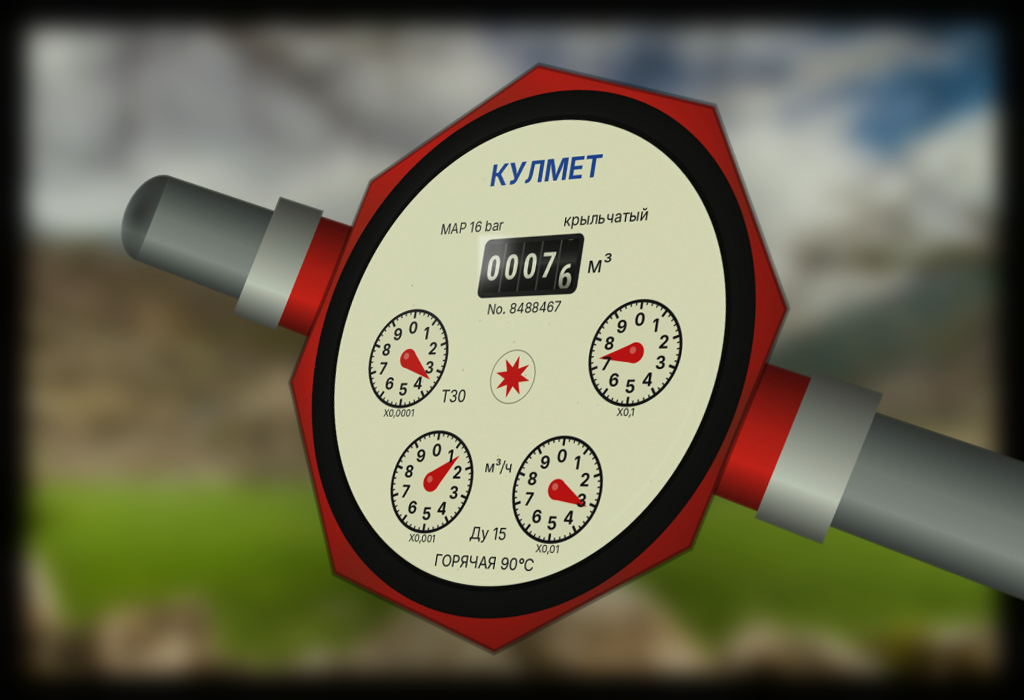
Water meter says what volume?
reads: 75.7313 m³
